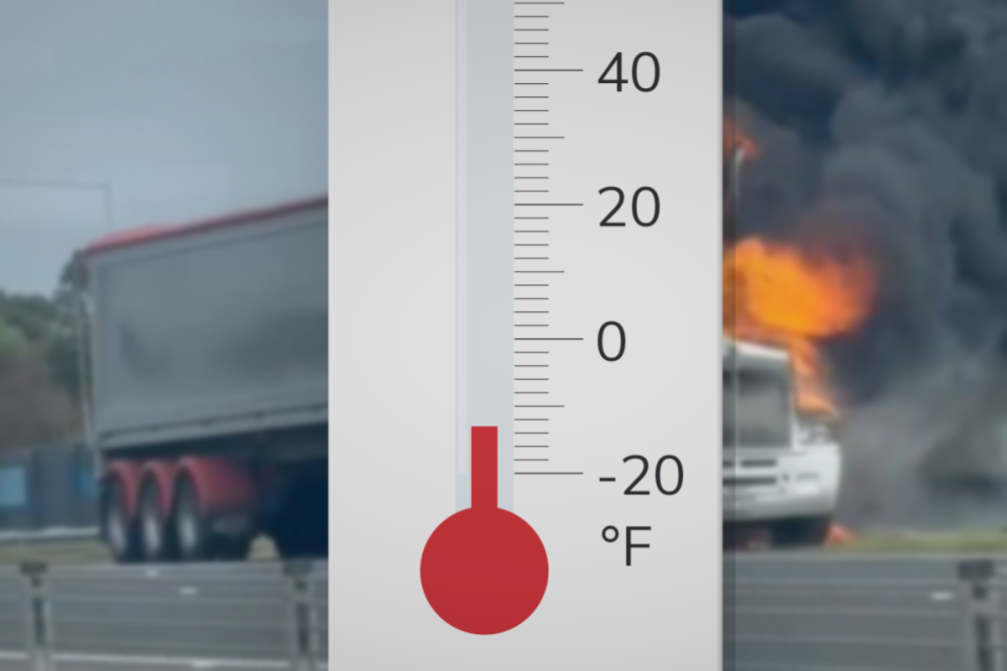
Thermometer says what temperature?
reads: -13 °F
